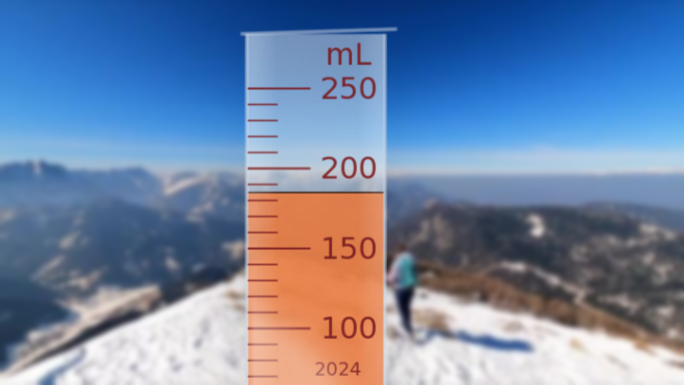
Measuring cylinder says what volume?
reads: 185 mL
